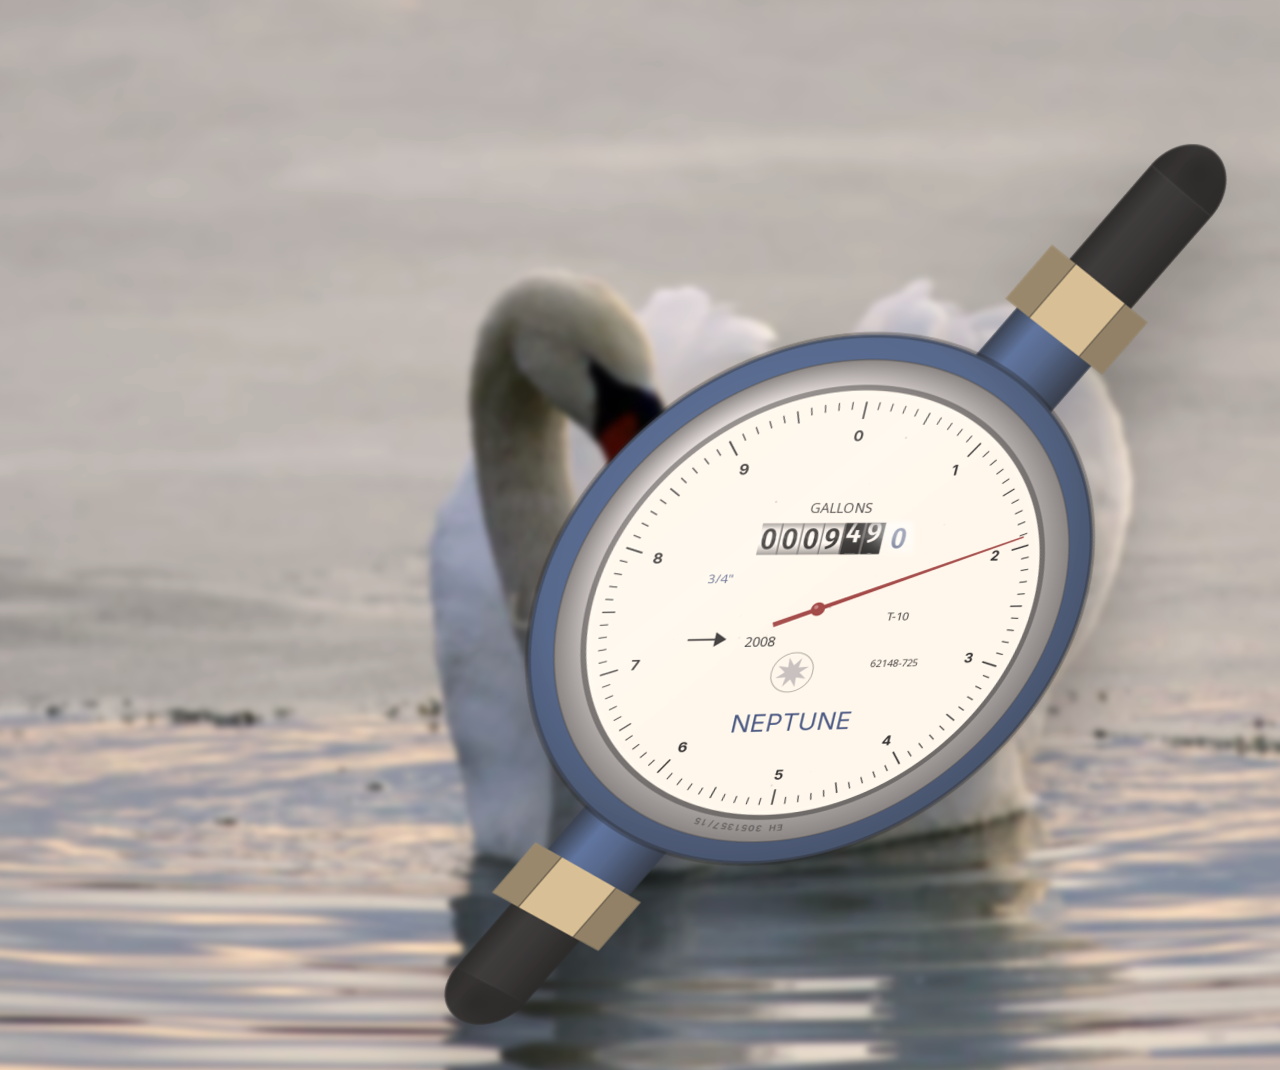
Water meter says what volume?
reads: 9491.9 gal
